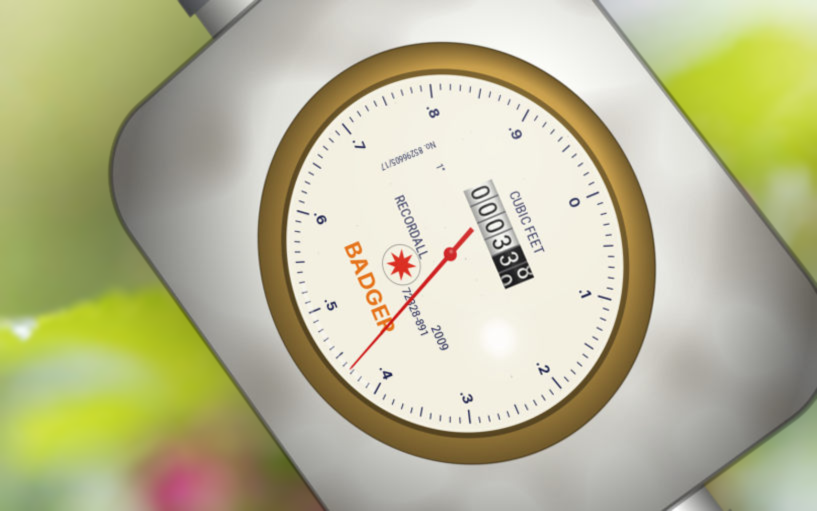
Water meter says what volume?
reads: 338.43 ft³
